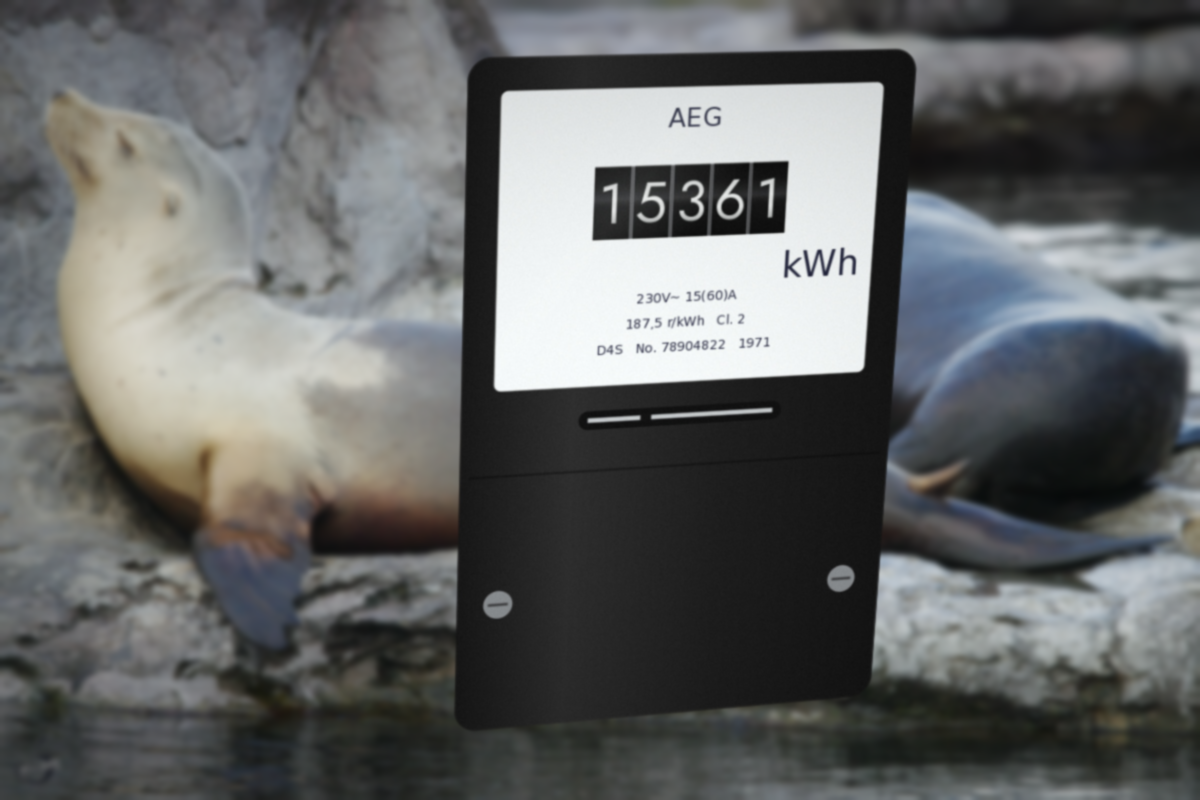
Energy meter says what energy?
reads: 15361 kWh
